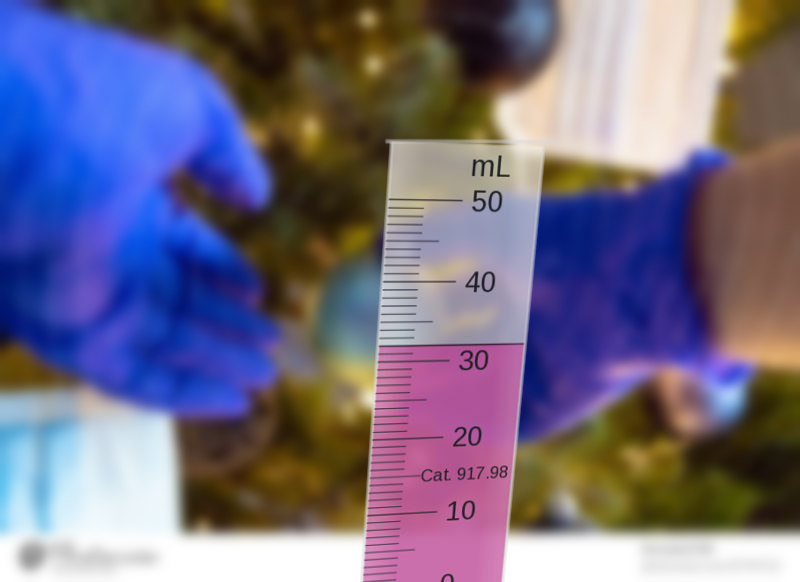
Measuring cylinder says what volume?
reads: 32 mL
